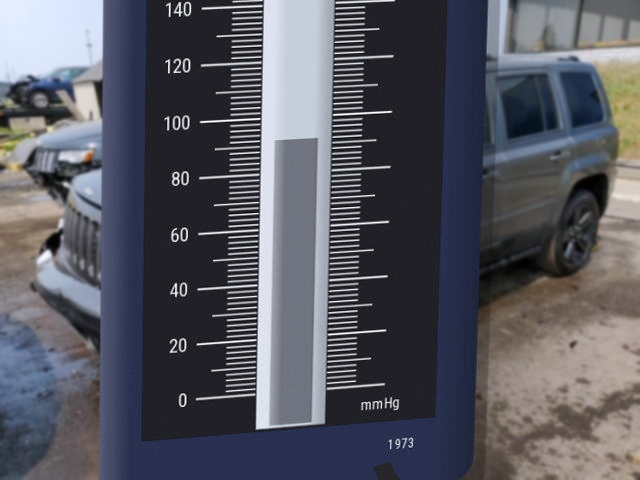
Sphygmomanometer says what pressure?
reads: 92 mmHg
